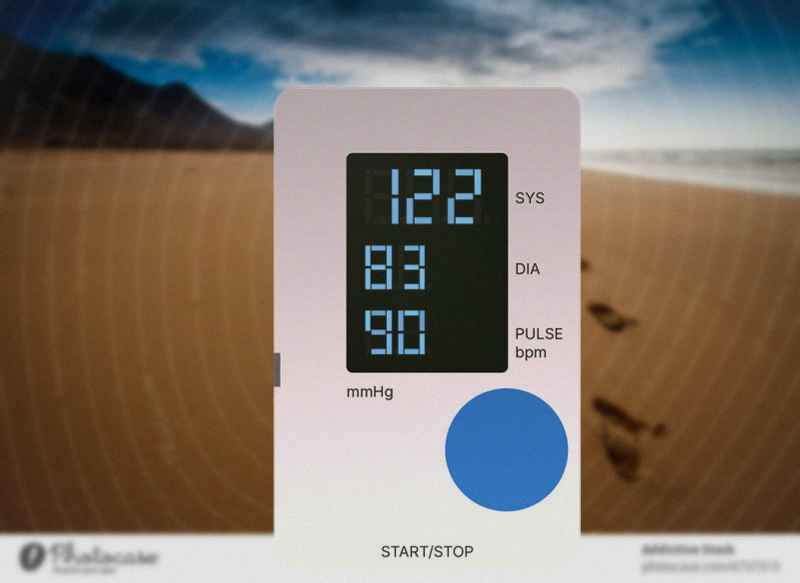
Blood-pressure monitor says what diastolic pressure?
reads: 83 mmHg
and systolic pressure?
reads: 122 mmHg
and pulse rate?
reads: 90 bpm
